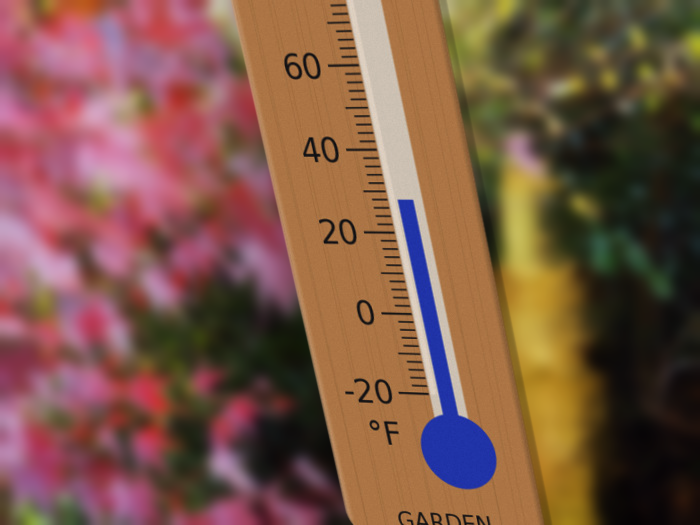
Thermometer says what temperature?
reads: 28 °F
